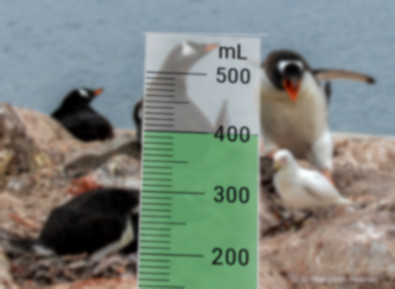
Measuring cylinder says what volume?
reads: 400 mL
